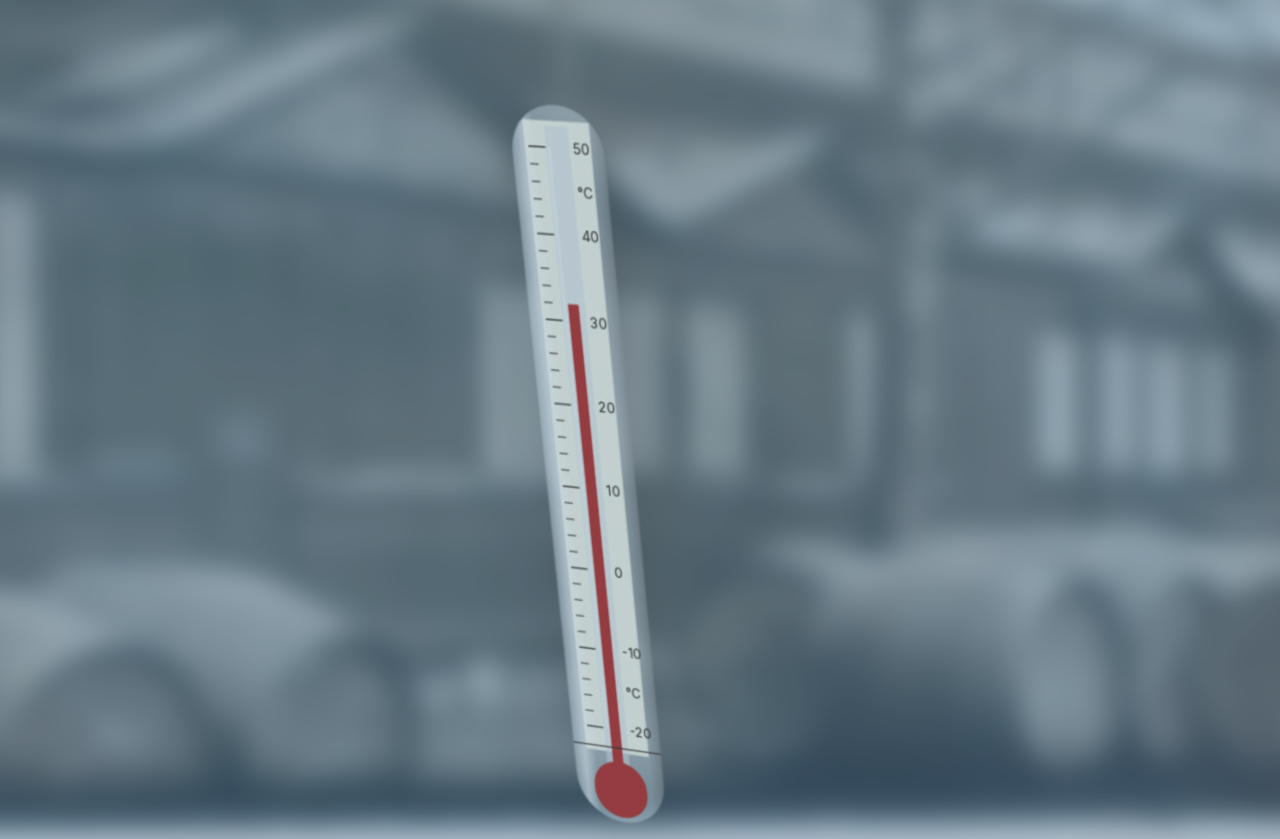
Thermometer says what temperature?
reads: 32 °C
